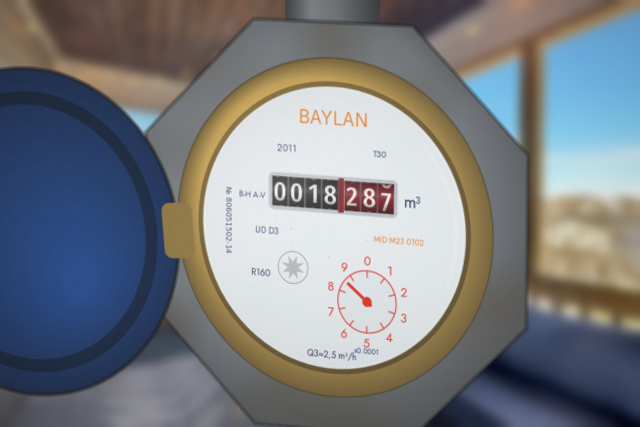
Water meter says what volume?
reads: 18.2868 m³
